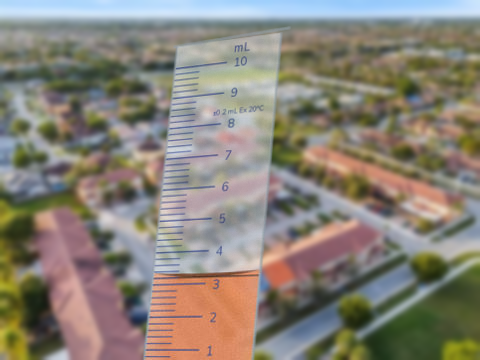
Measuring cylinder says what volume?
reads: 3.2 mL
